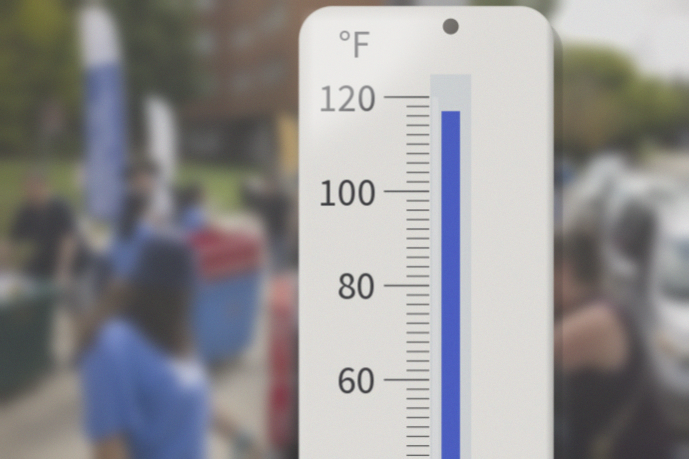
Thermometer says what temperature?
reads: 117 °F
